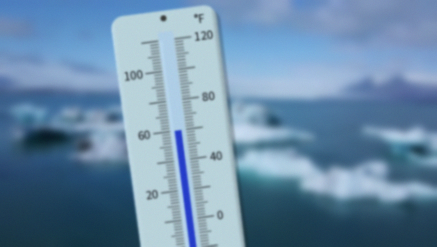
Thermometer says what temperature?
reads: 60 °F
